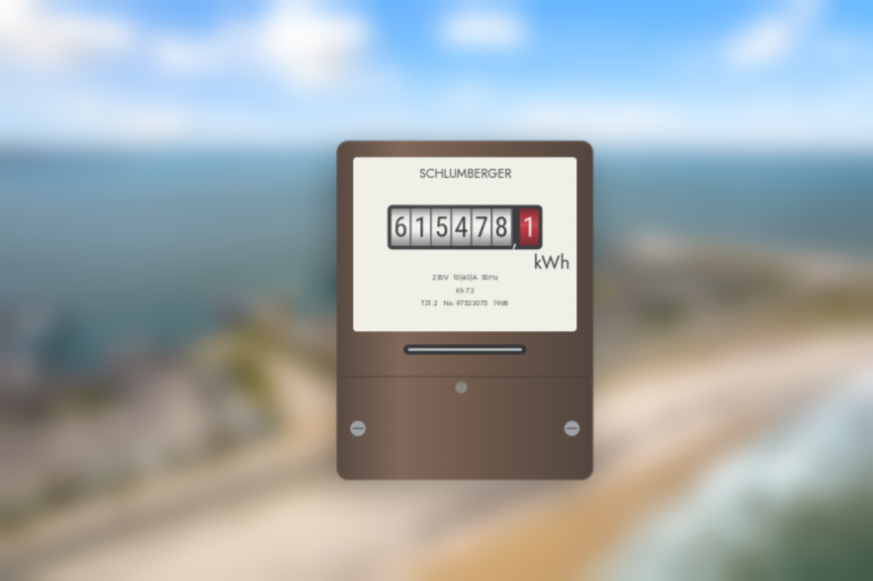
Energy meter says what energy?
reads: 615478.1 kWh
